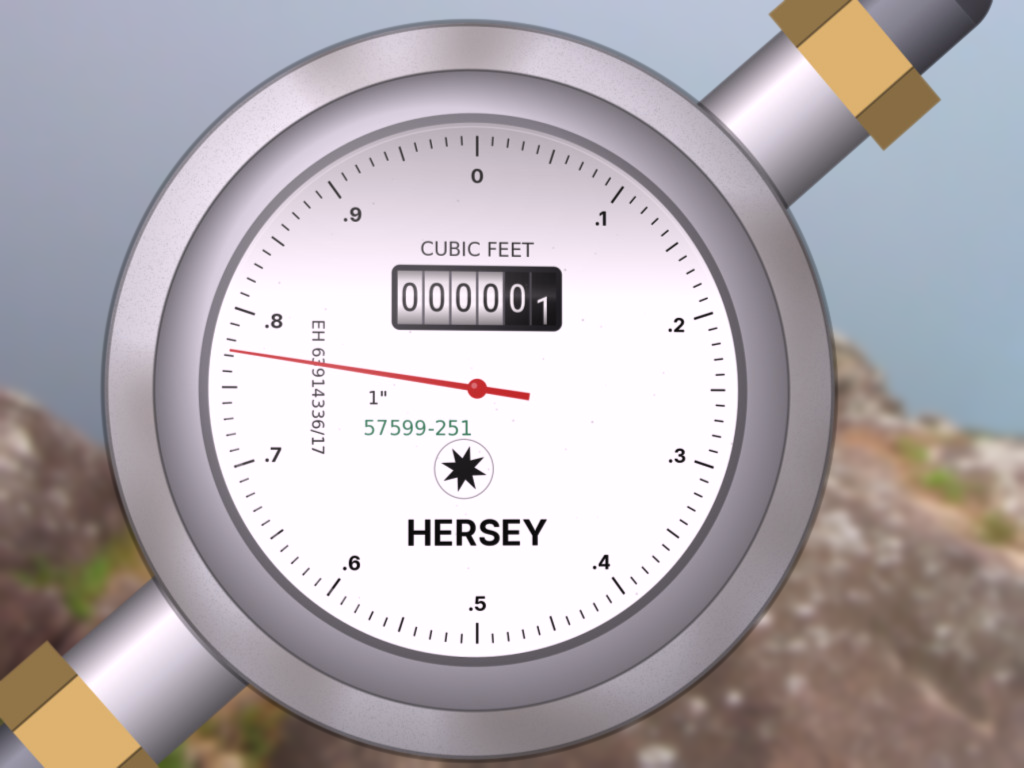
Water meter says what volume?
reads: 0.77 ft³
